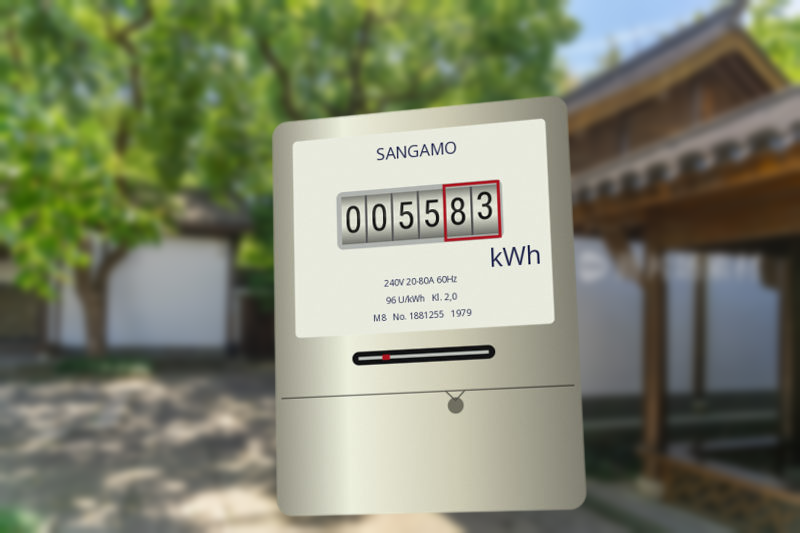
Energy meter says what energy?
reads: 55.83 kWh
